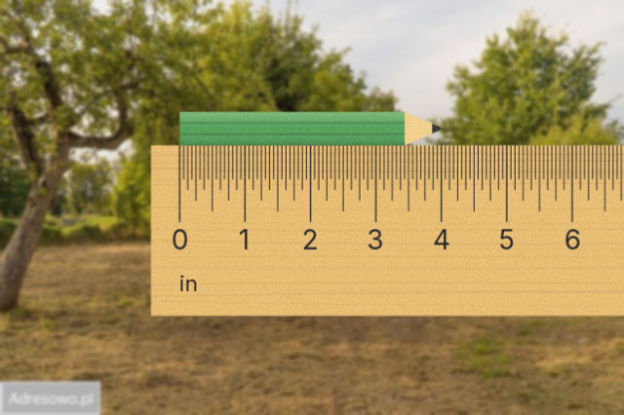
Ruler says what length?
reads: 4 in
